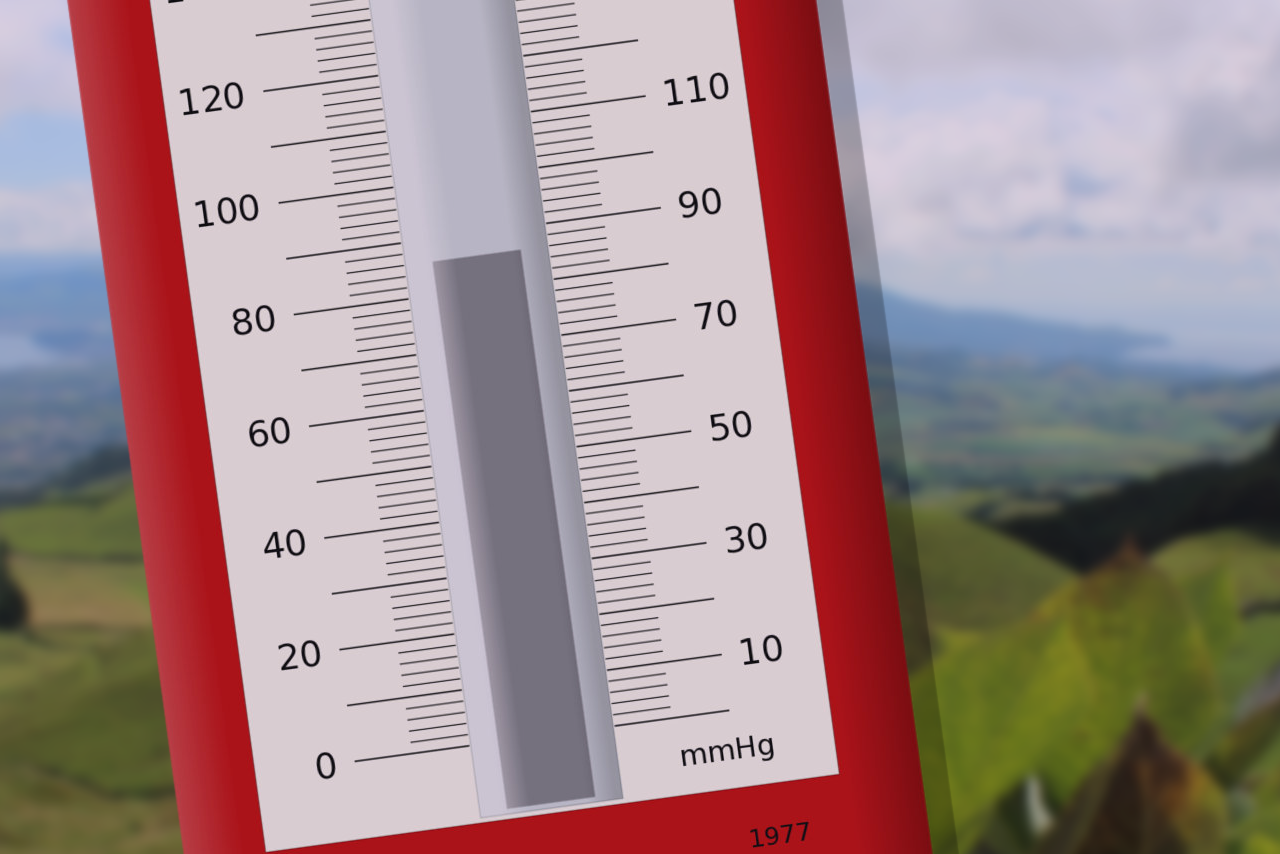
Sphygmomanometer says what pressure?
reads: 86 mmHg
